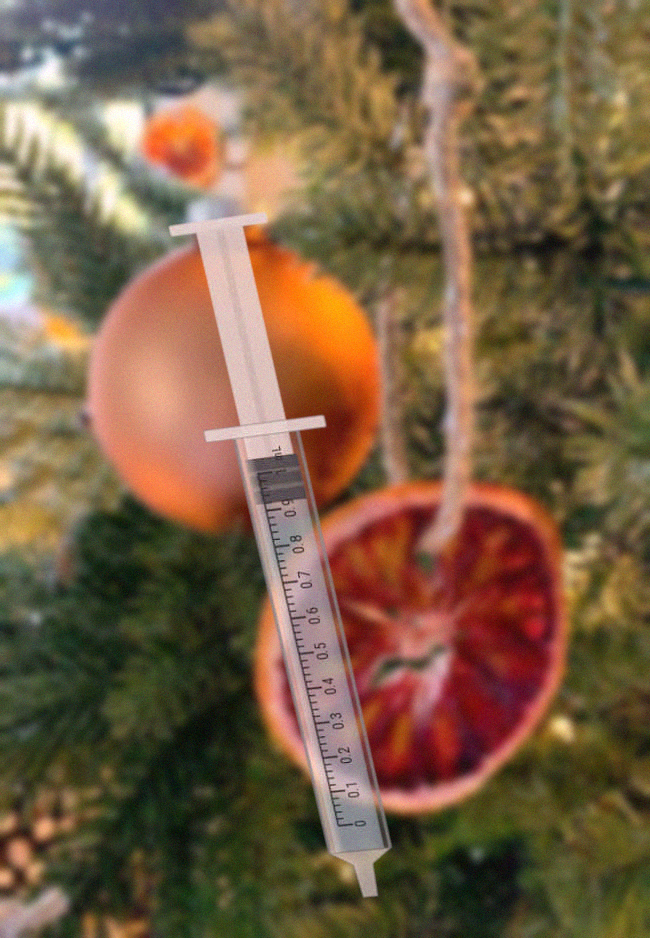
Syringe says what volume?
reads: 0.92 mL
